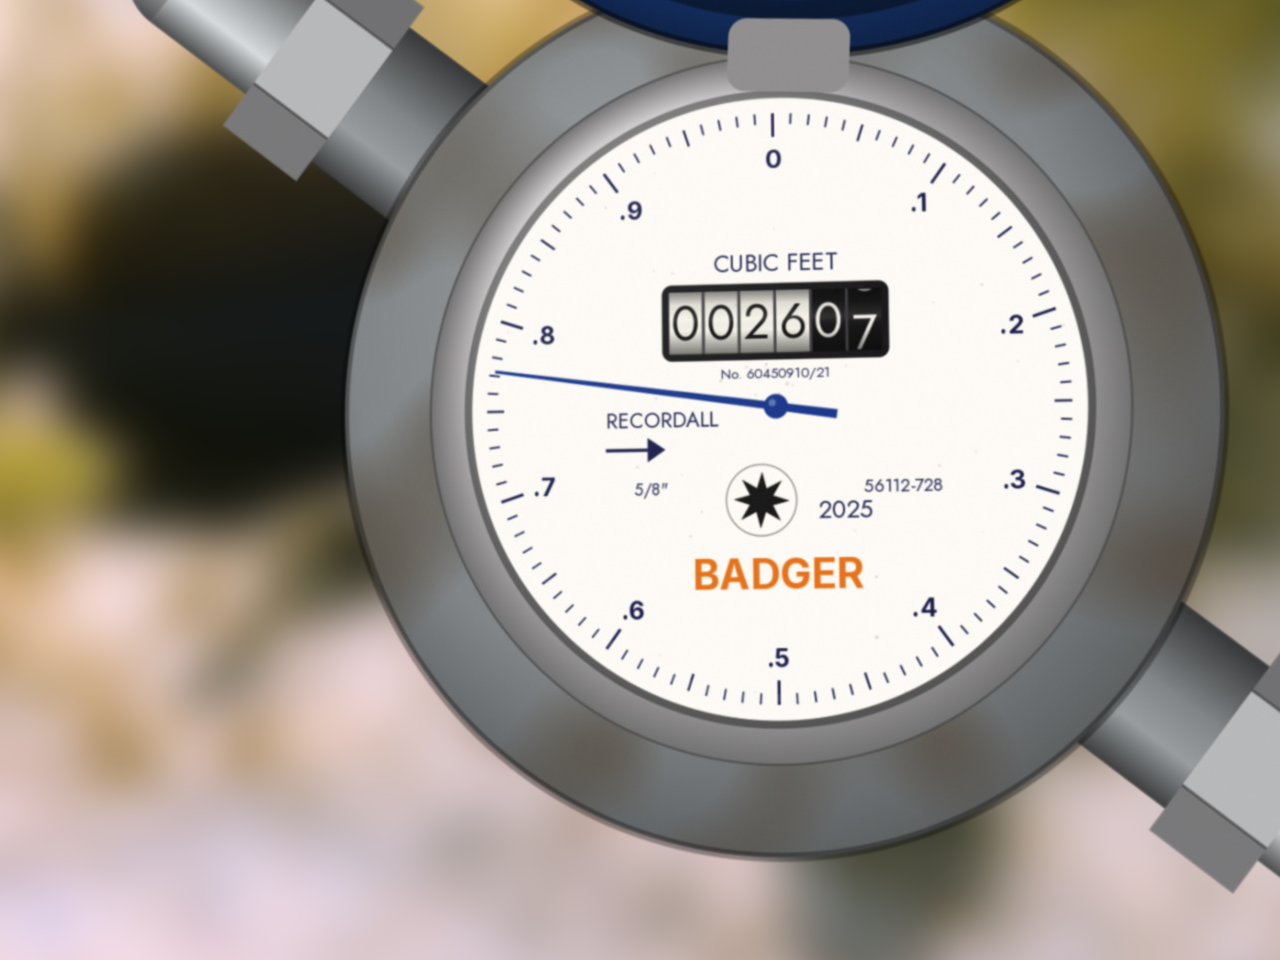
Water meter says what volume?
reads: 2606.77 ft³
